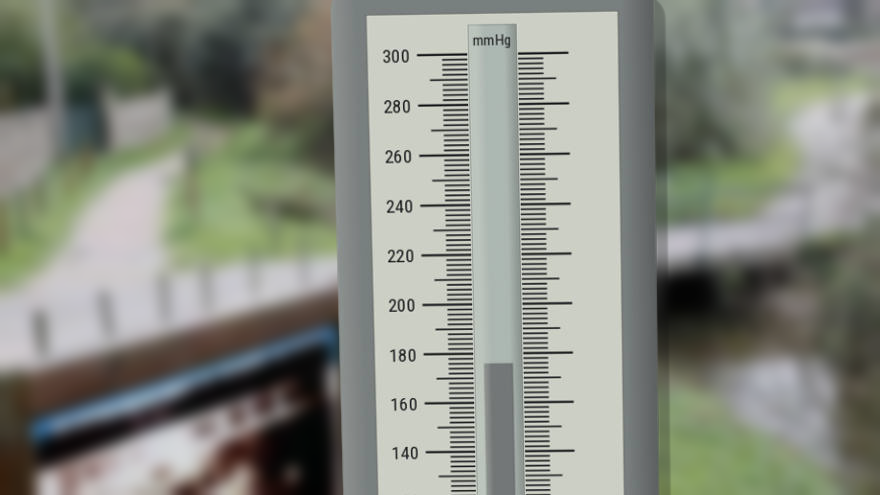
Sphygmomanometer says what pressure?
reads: 176 mmHg
